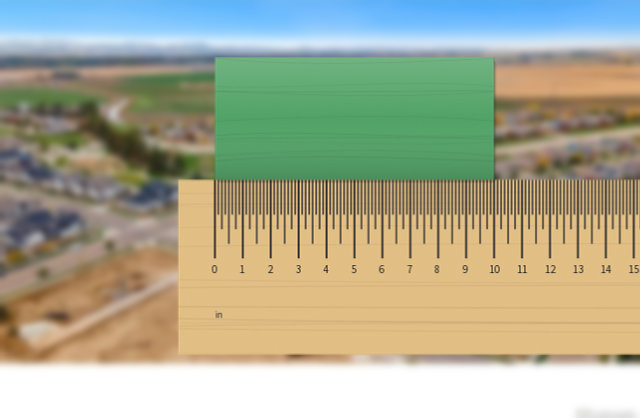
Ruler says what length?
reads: 10 in
